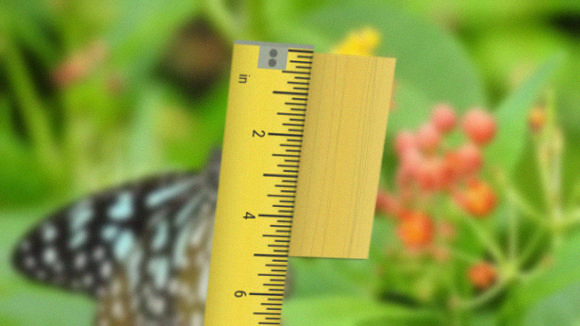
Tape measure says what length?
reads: 5 in
